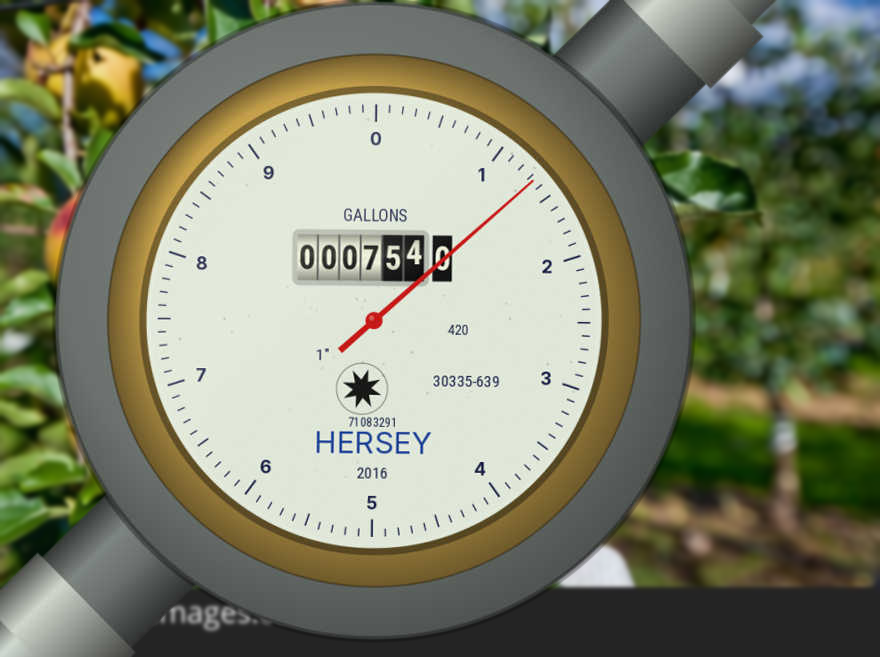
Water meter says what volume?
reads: 7541.3 gal
